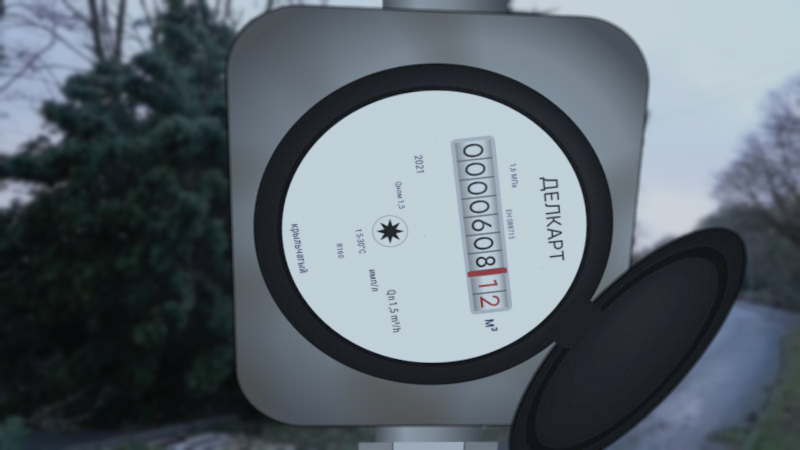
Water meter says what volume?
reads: 608.12 m³
